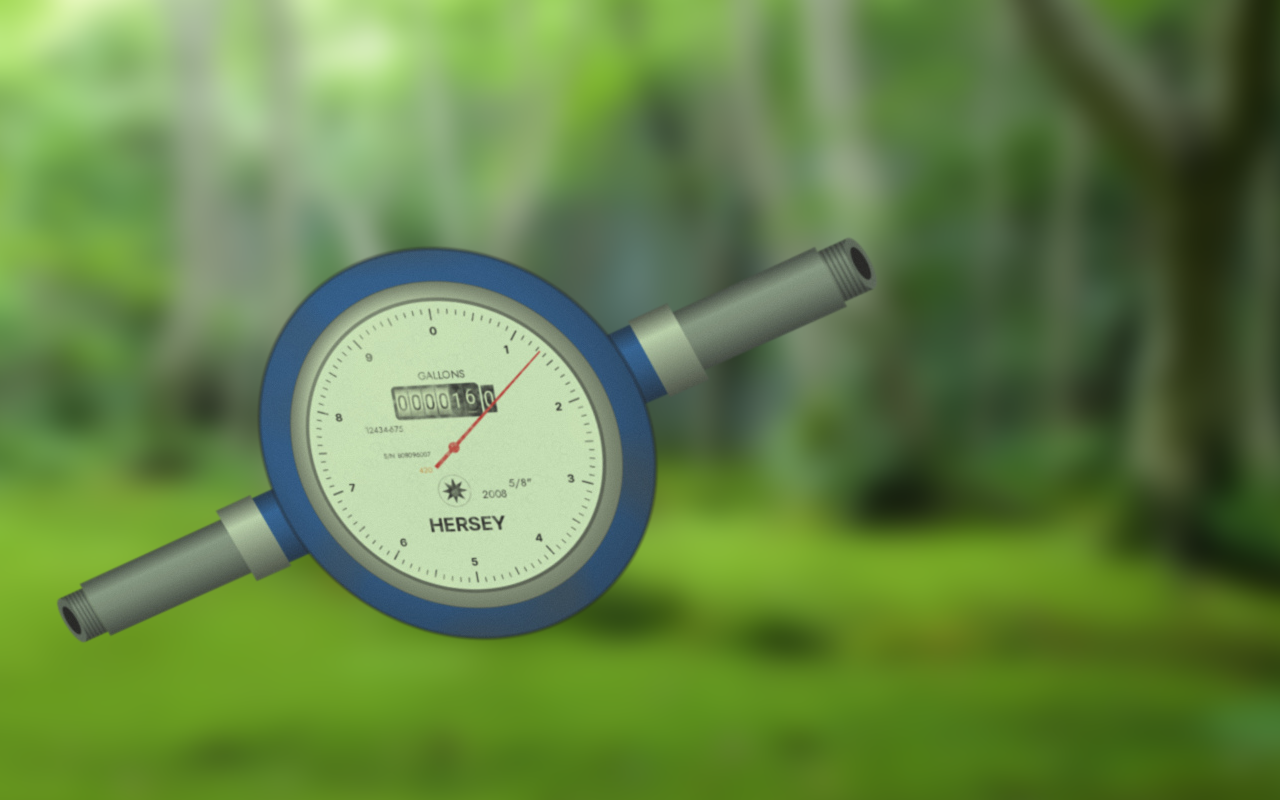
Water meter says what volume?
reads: 161.3 gal
